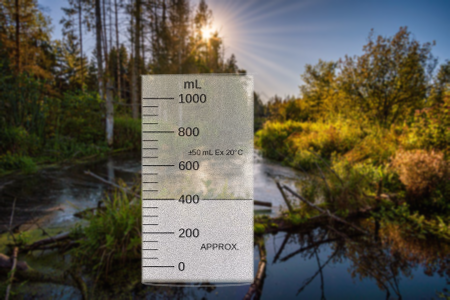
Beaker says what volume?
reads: 400 mL
